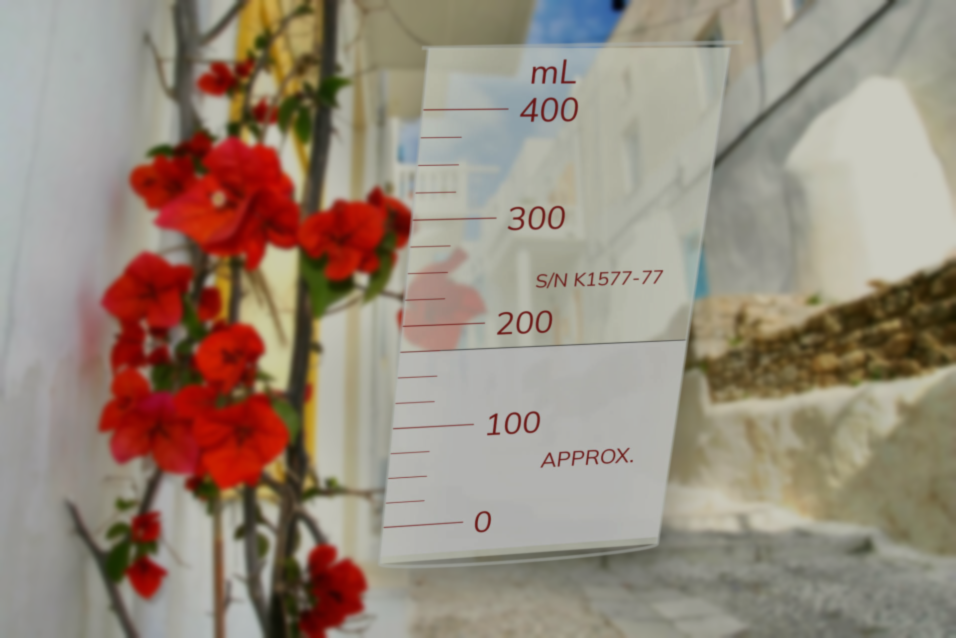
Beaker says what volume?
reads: 175 mL
